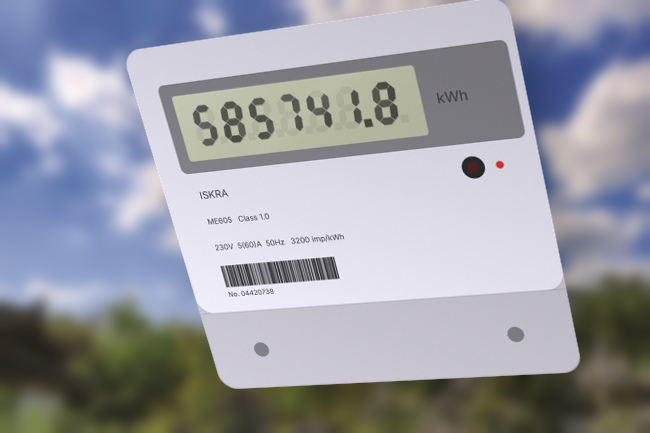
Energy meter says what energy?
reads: 585741.8 kWh
